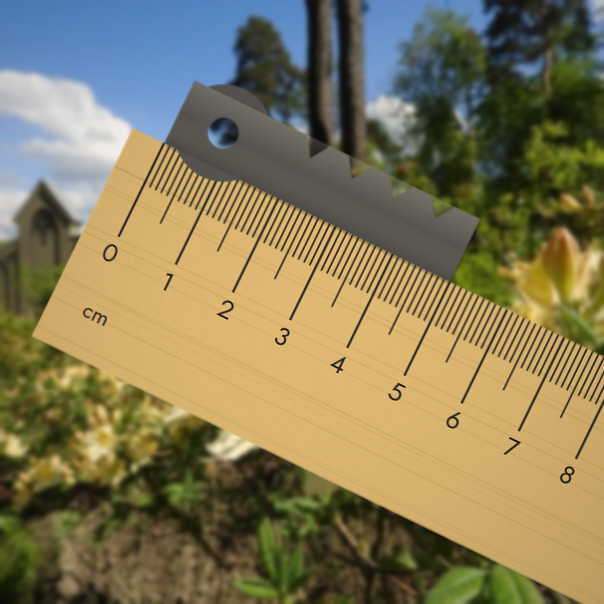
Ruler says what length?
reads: 5 cm
